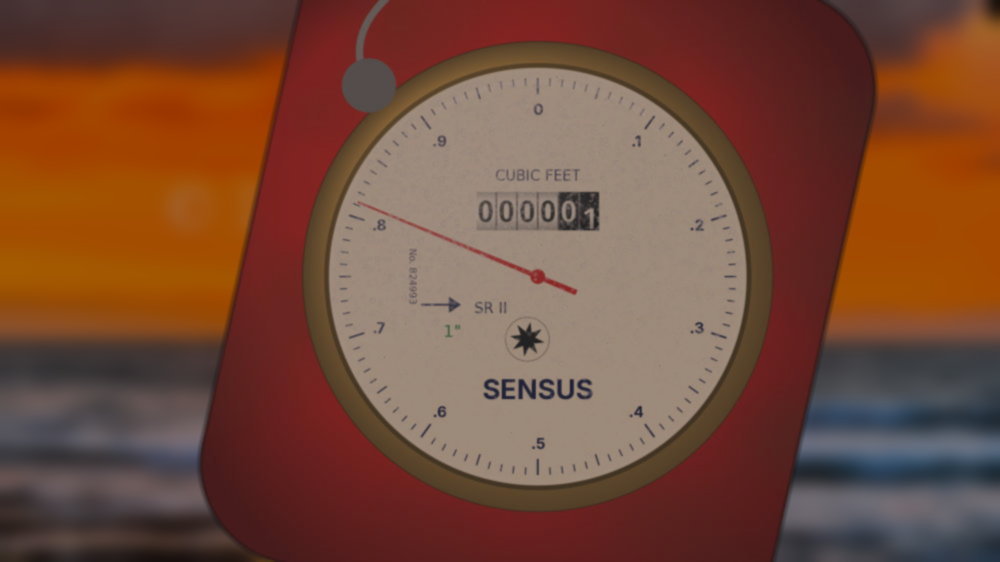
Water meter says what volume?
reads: 0.81 ft³
